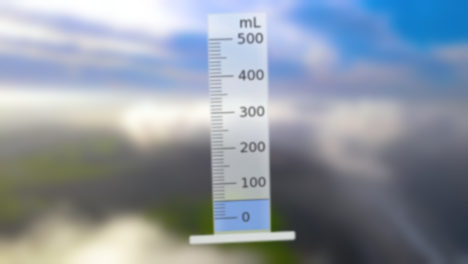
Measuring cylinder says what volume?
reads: 50 mL
